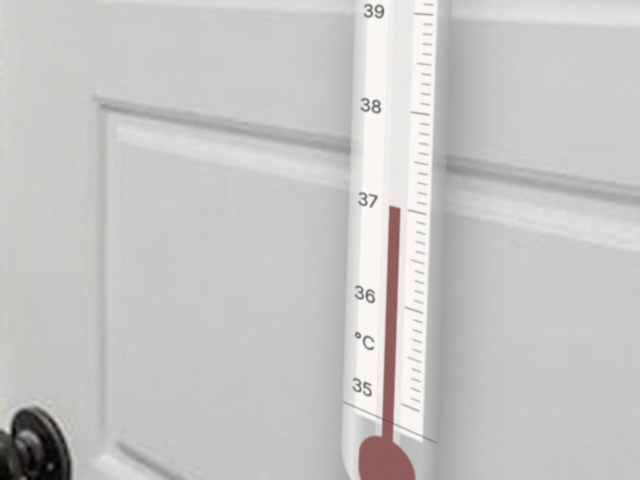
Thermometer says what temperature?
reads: 37 °C
